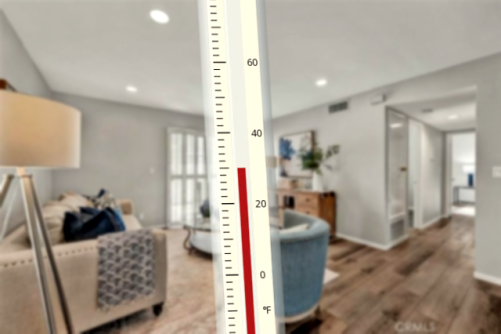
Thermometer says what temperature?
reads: 30 °F
